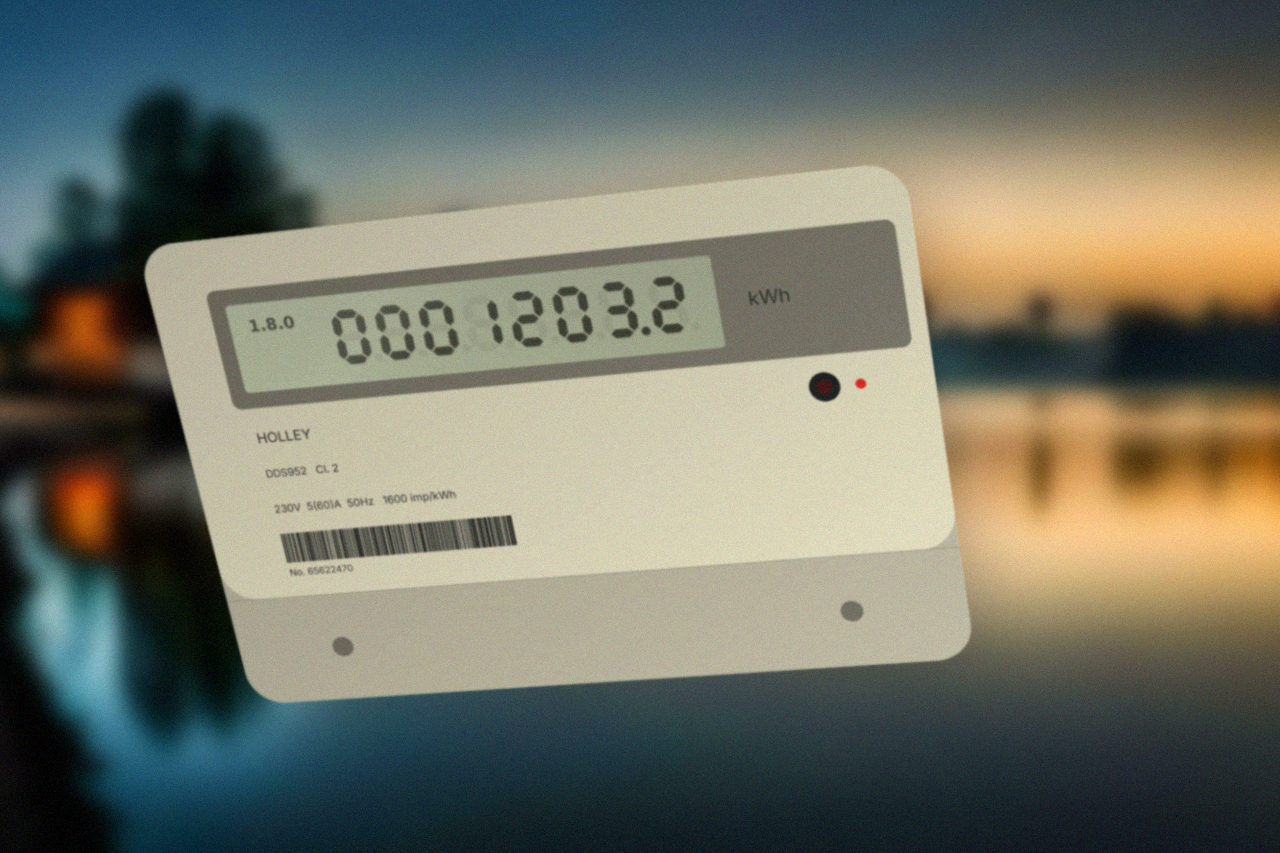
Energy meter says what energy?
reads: 1203.2 kWh
